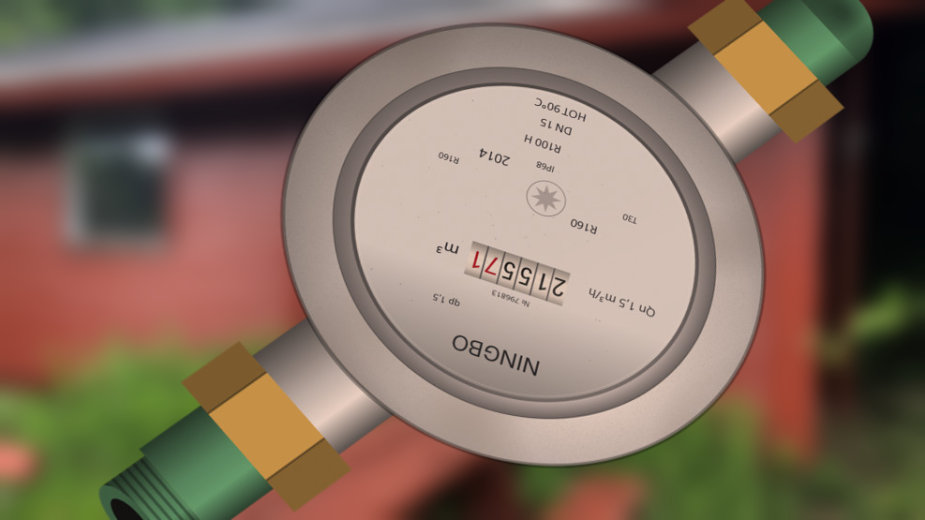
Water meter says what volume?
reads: 2155.71 m³
